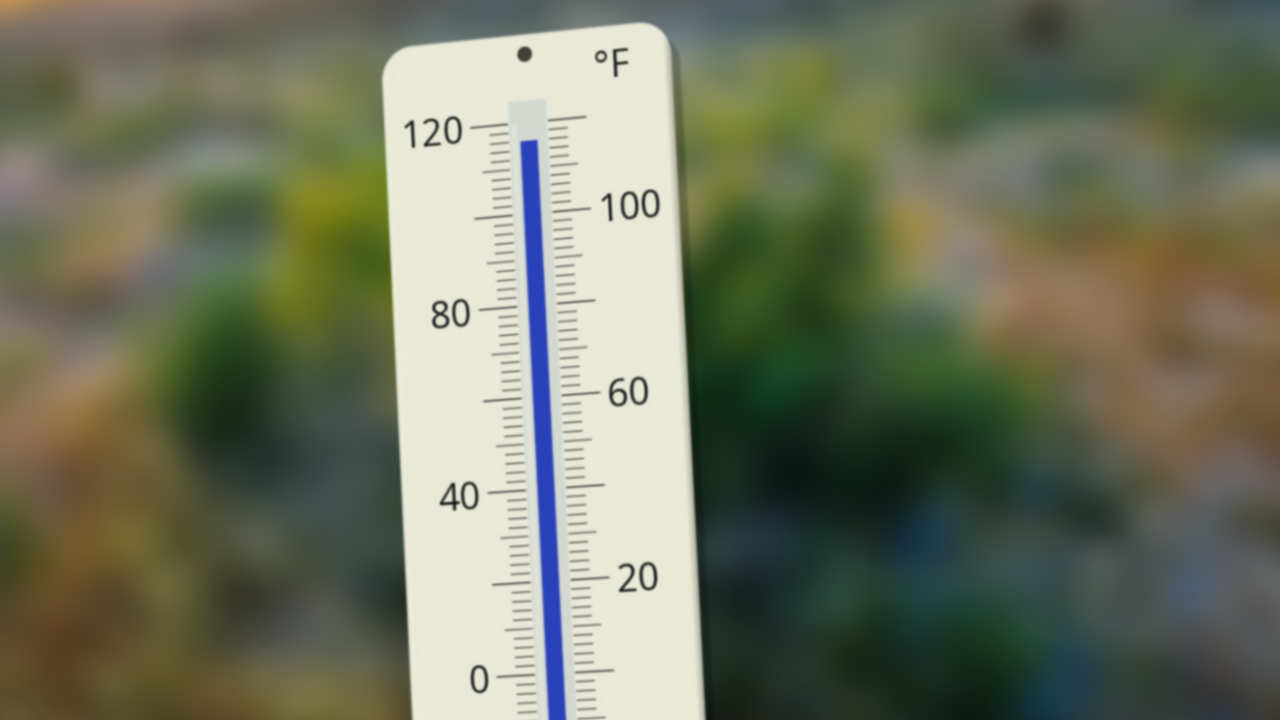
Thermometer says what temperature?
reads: 116 °F
